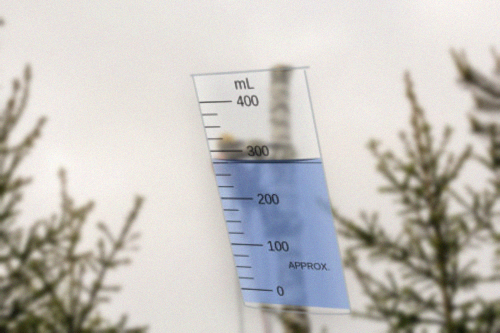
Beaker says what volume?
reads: 275 mL
